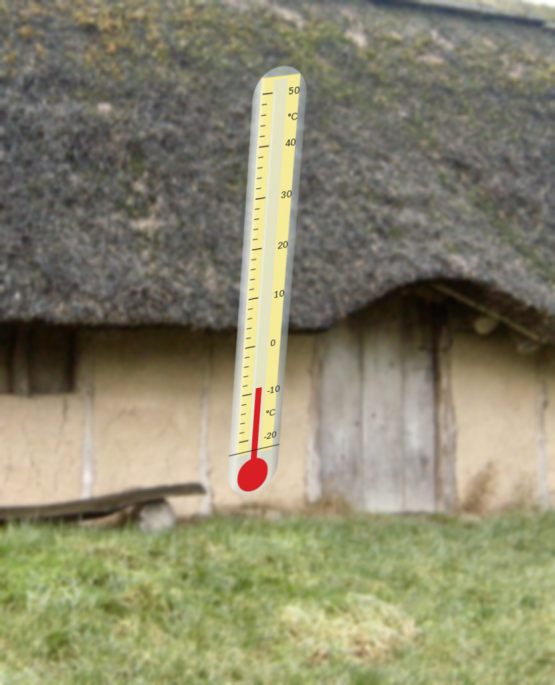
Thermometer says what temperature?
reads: -9 °C
